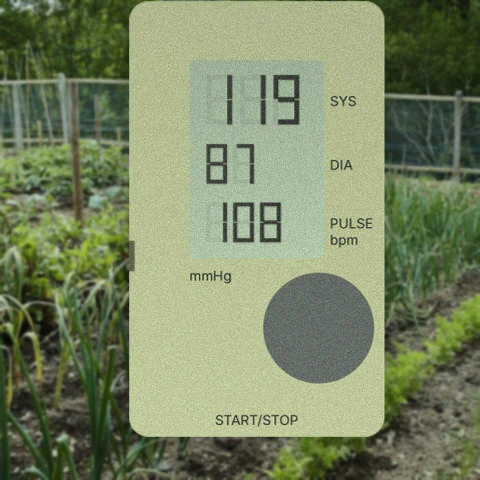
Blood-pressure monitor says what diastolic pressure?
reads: 87 mmHg
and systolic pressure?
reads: 119 mmHg
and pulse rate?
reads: 108 bpm
